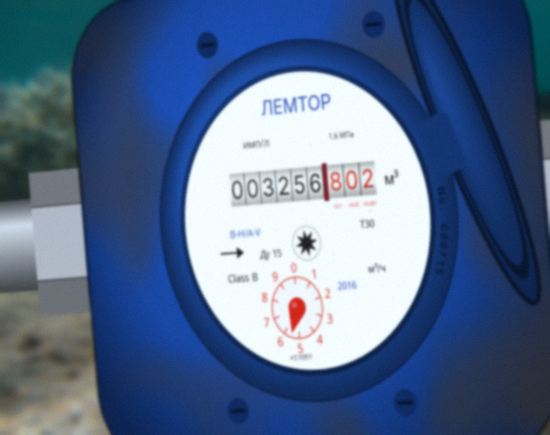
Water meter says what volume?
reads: 3256.8025 m³
